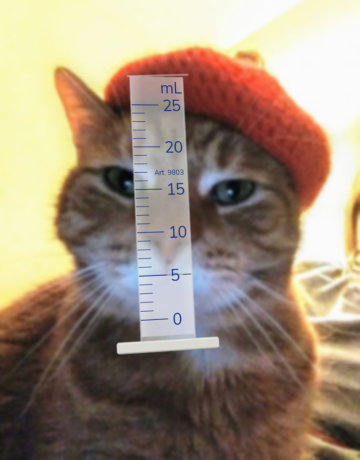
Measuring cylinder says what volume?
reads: 5 mL
